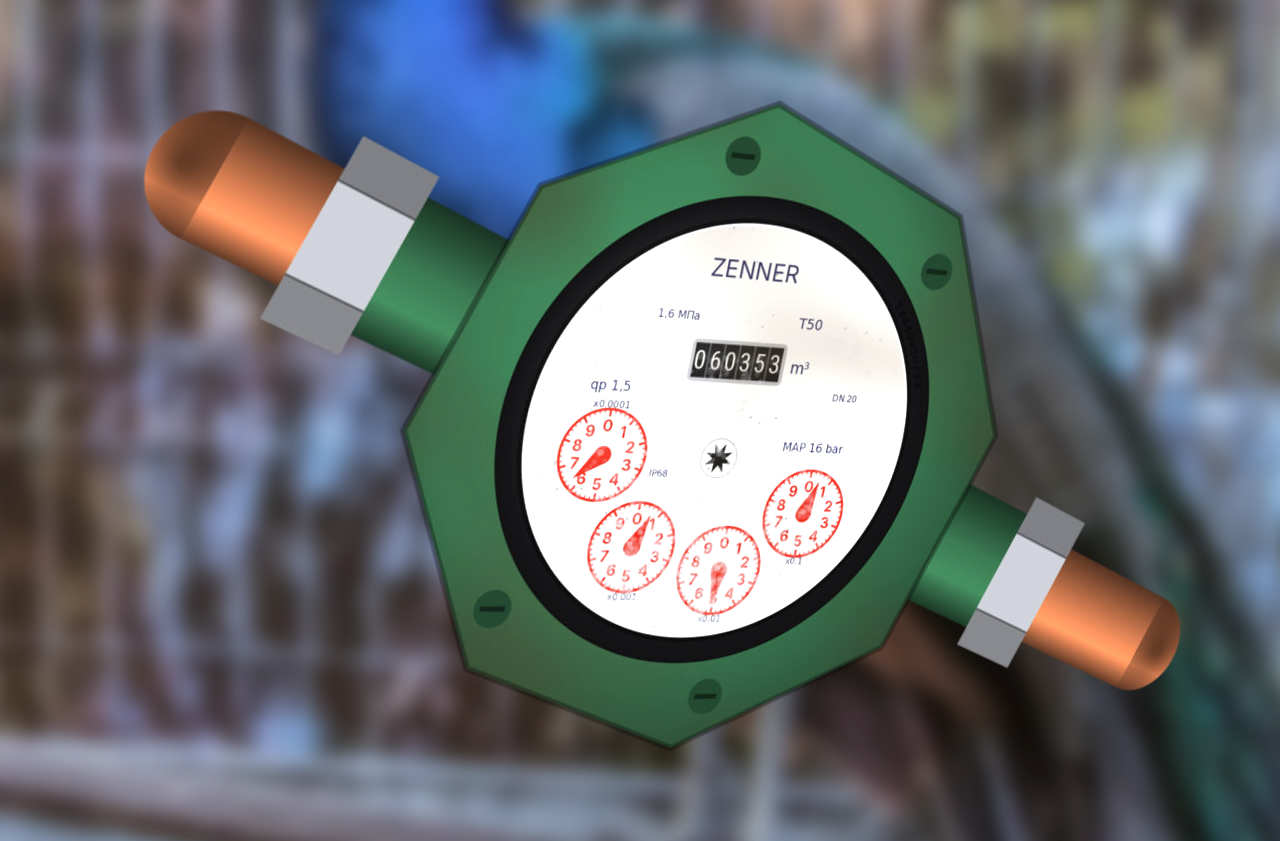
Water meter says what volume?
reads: 60353.0506 m³
